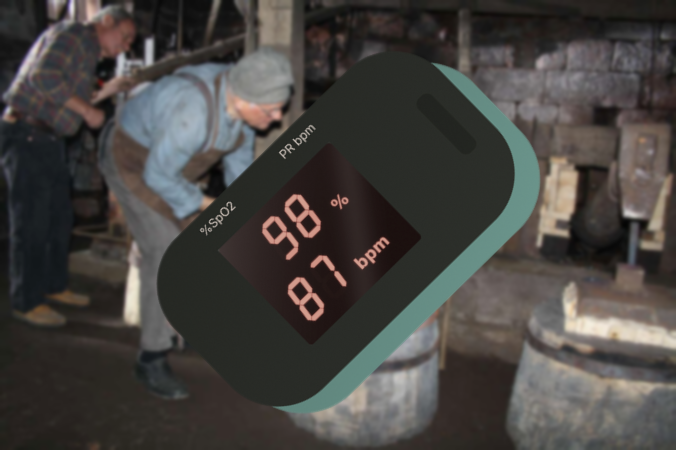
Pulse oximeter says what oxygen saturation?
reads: 98 %
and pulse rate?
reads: 87 bpm
